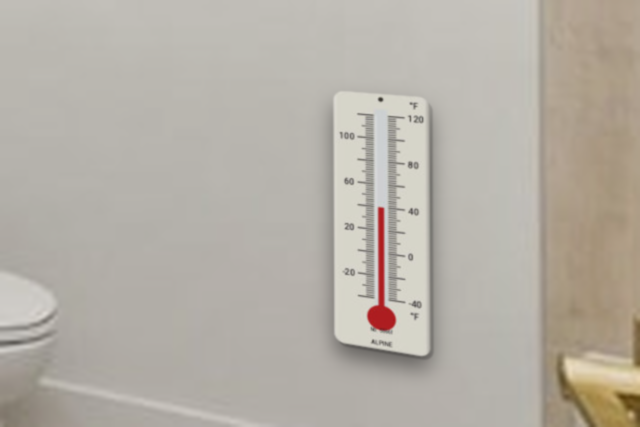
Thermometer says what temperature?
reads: 40 °F
